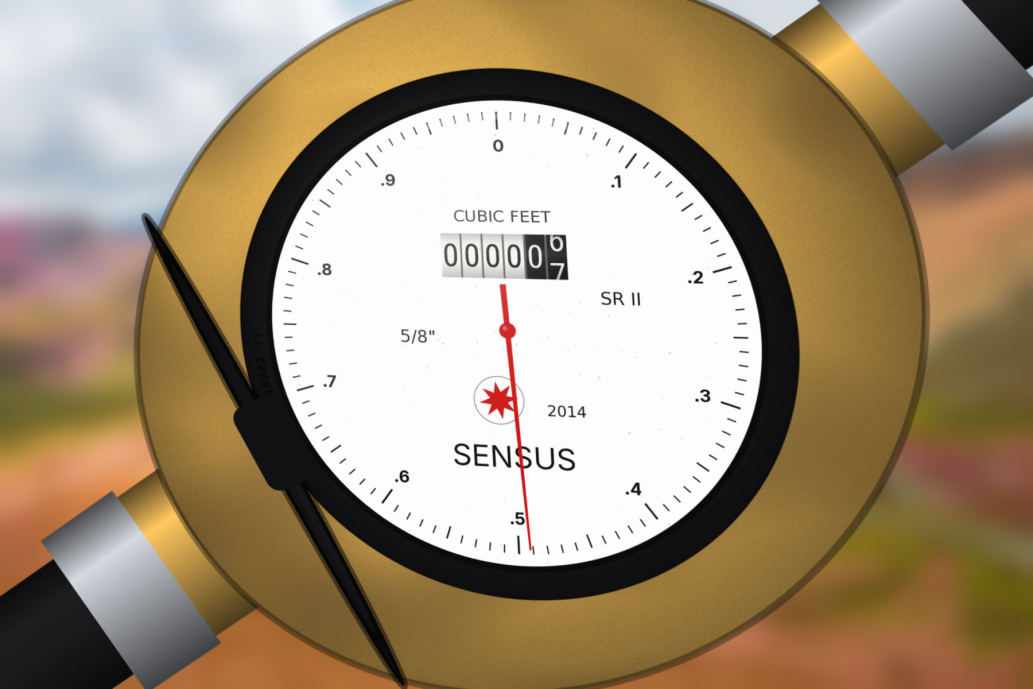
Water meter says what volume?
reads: 6.49 ft³
